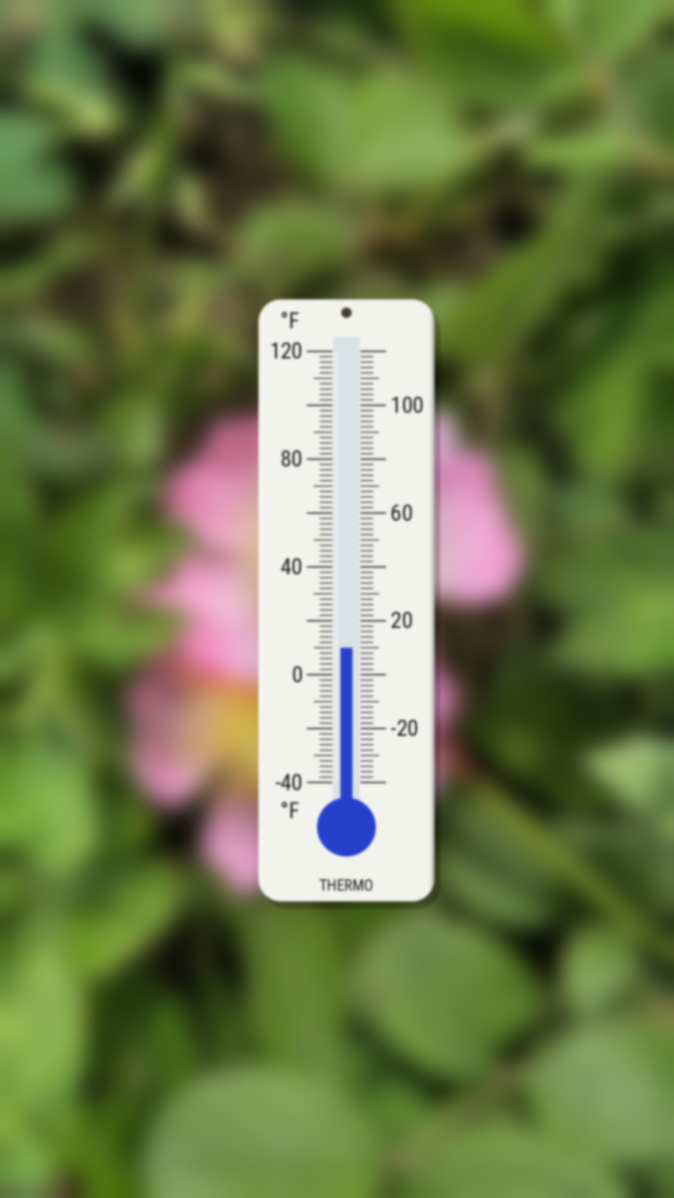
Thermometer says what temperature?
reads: 10 °F
